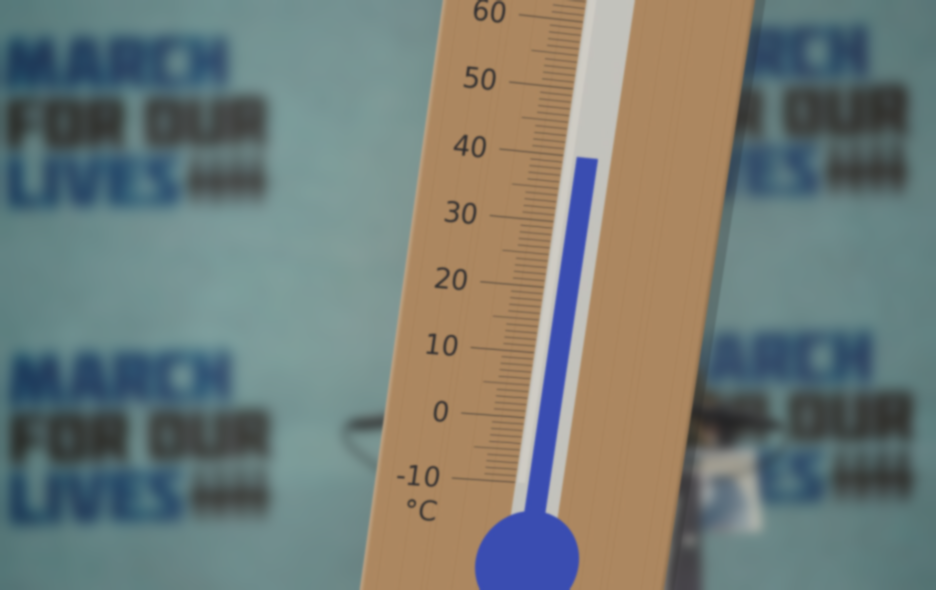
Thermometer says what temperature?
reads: 40 °C
